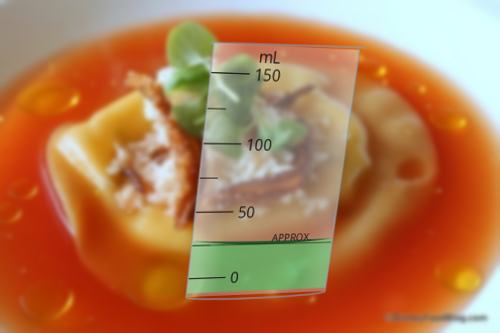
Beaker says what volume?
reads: 25 mL
